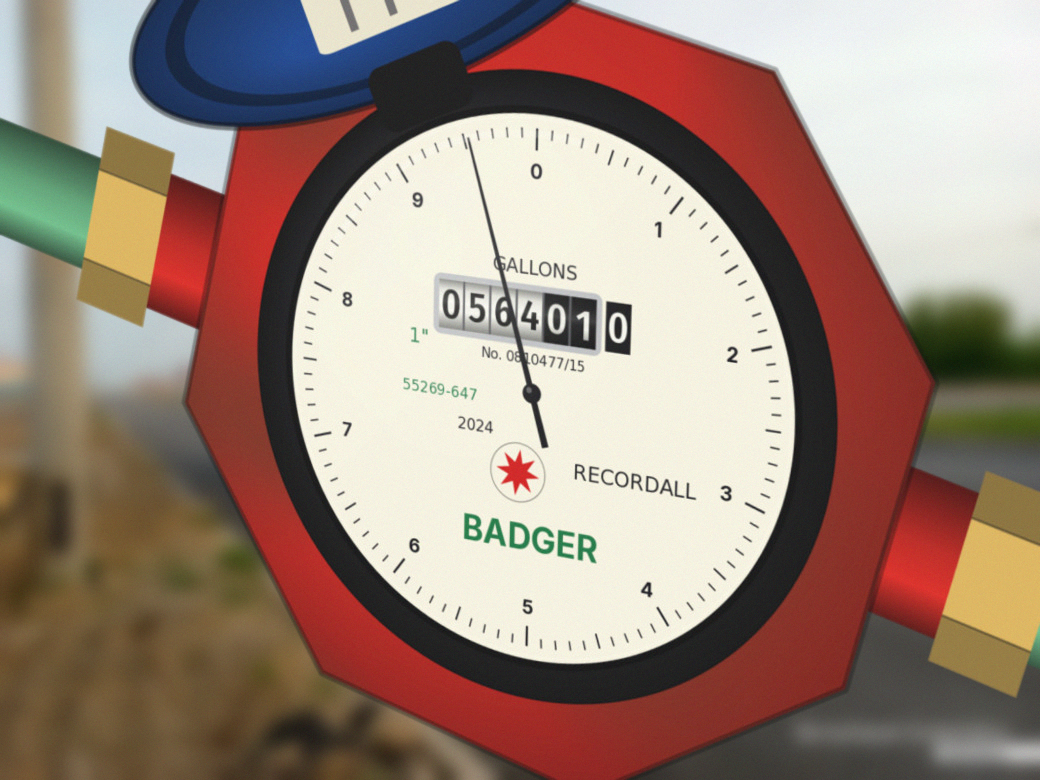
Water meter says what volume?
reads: 564009.5 gal
